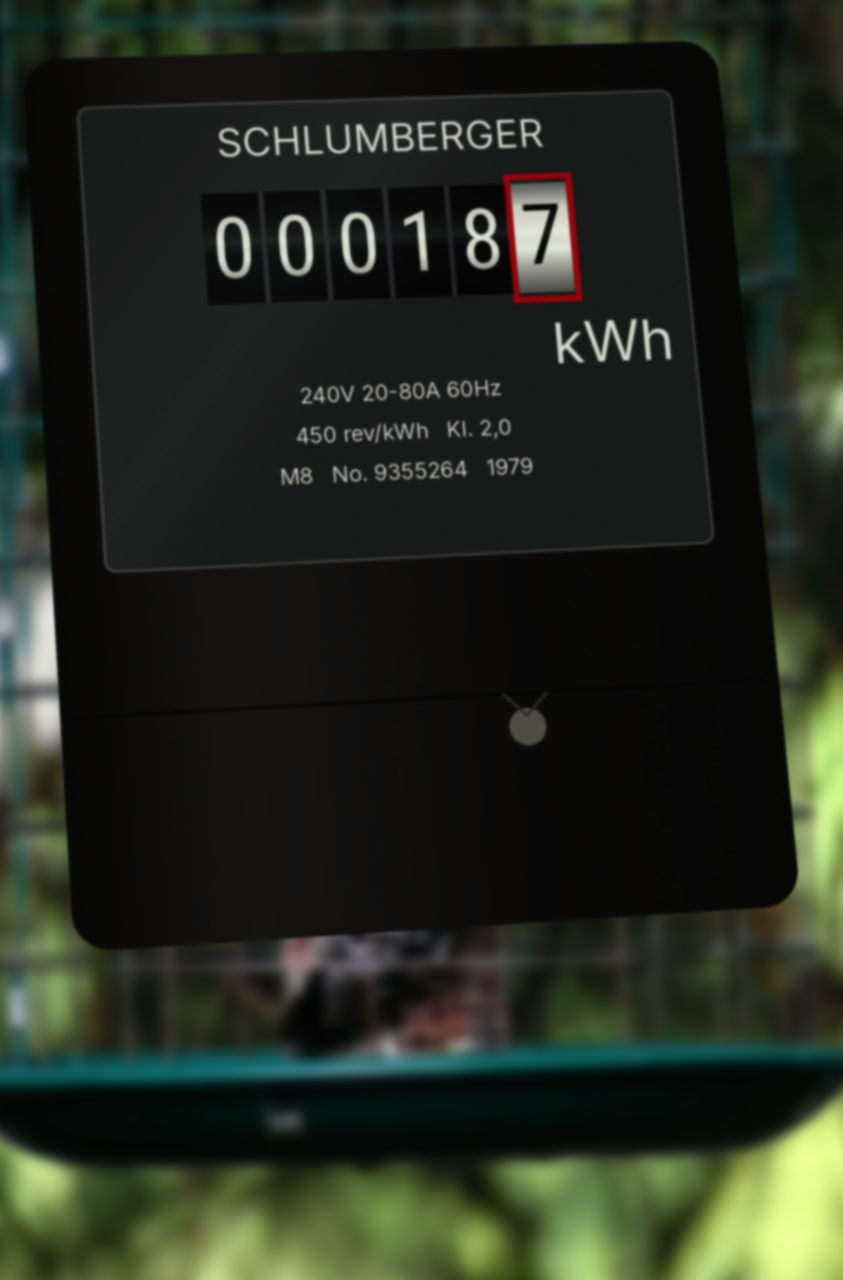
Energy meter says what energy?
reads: 18.7 kWh
